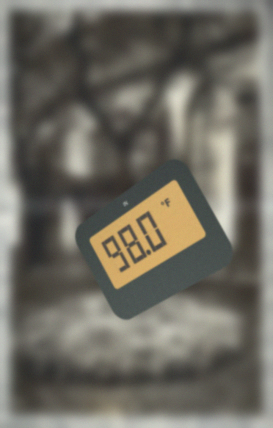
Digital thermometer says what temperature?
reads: 98.0 °F
